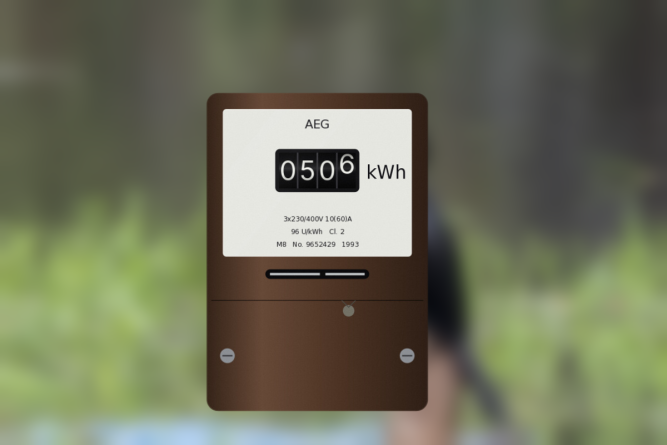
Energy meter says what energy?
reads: 506 kWh
